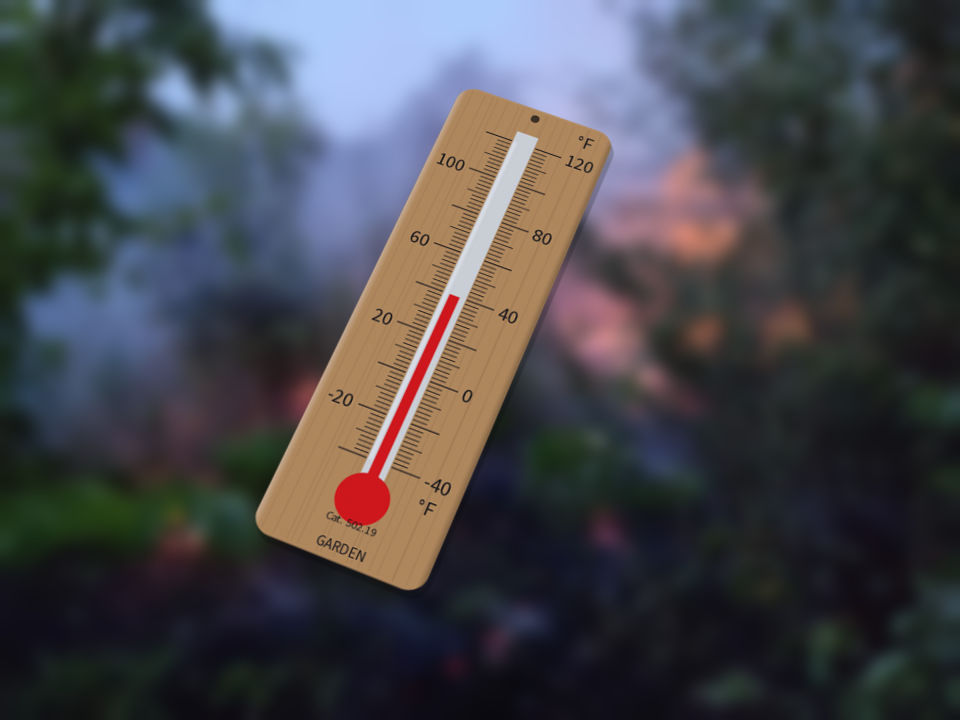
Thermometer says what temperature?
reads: 40 °F
